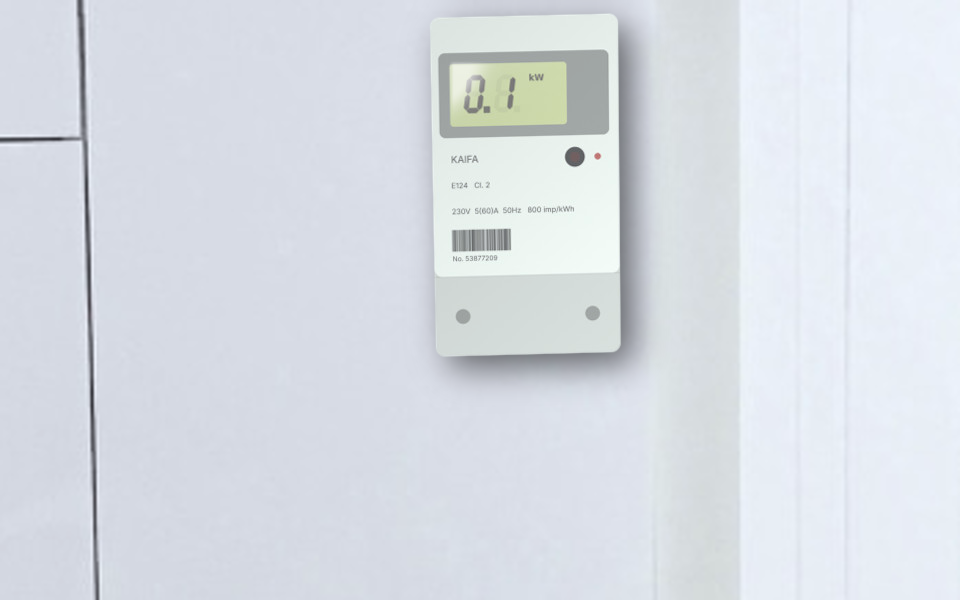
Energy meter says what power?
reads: 0.1 kW
